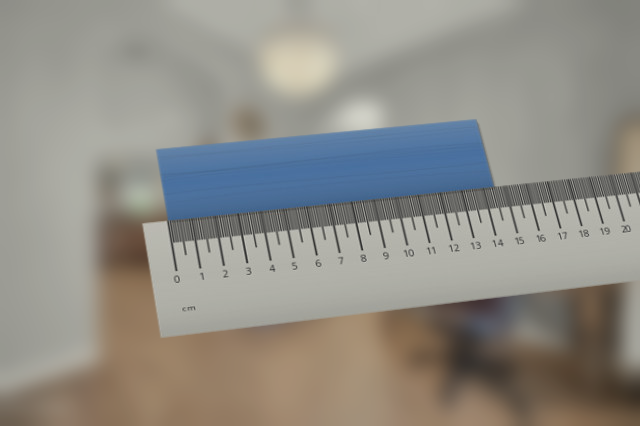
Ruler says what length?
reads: 14.5 cm
